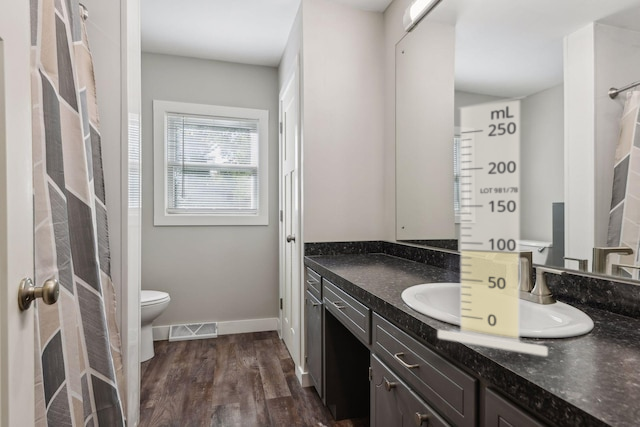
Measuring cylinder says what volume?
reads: 90 mL
